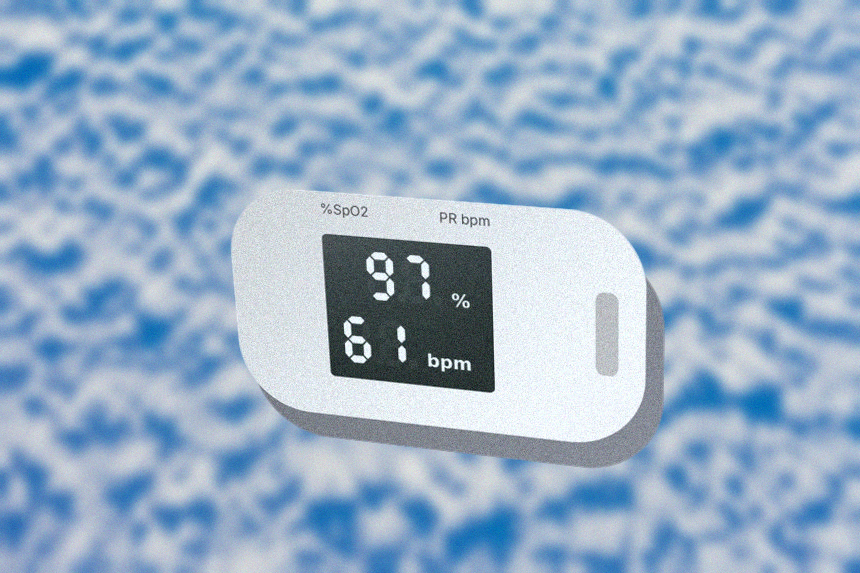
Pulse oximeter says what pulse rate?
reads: 61 bpm
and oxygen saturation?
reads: 97 %
